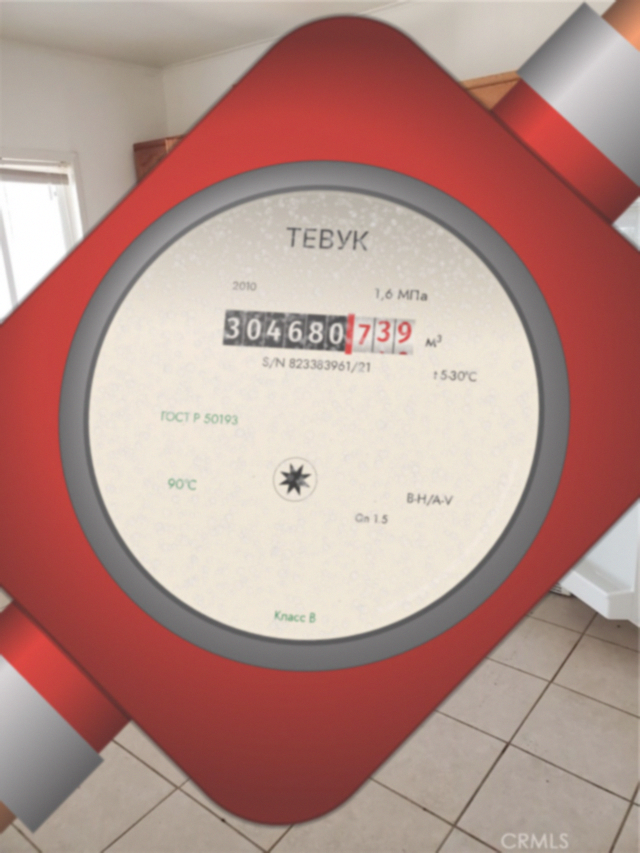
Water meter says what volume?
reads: 304680.739 m³
